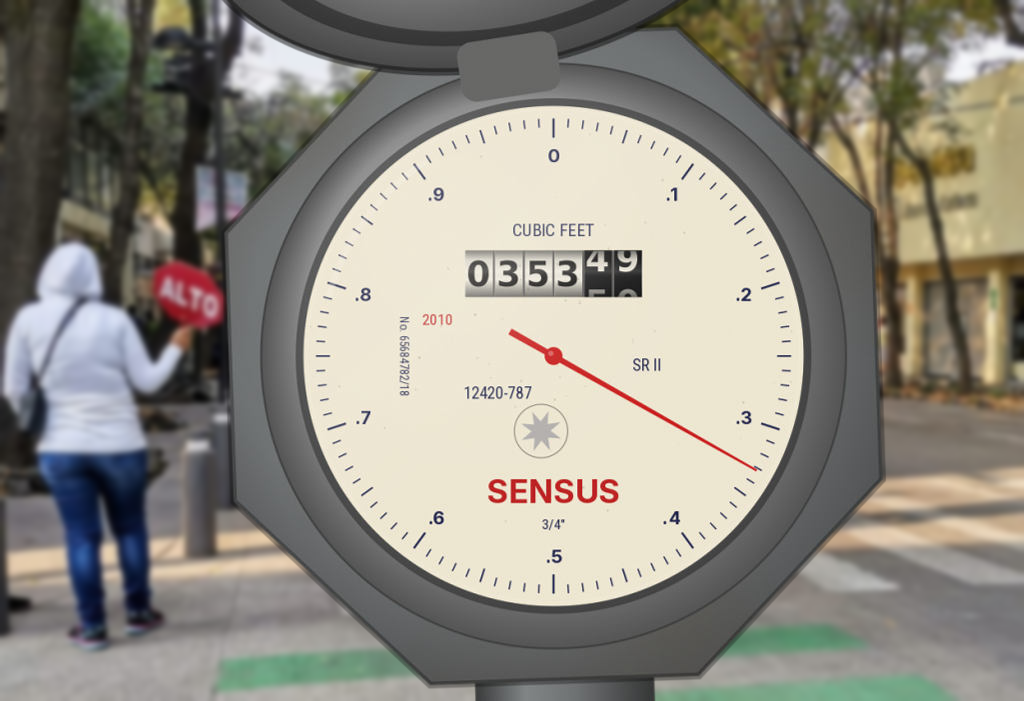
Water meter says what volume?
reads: 35349.33 ft³
